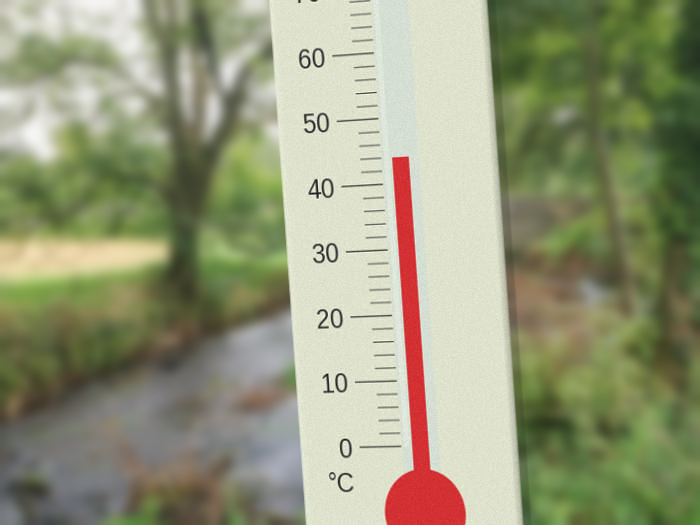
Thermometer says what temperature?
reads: 44 °C
